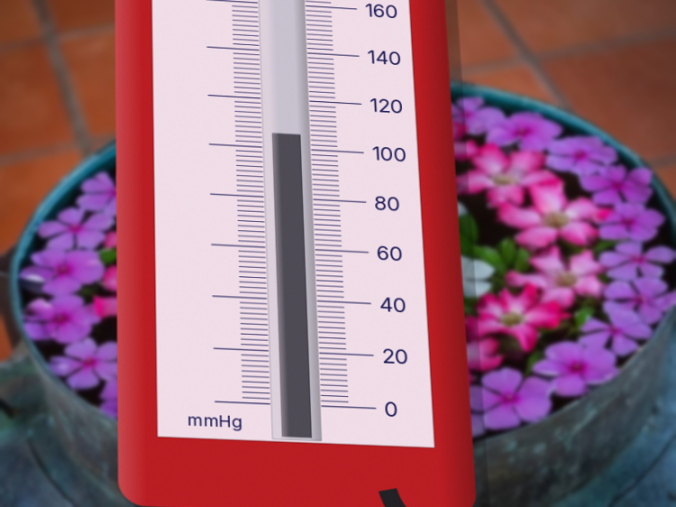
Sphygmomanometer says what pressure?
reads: 106 mmHg
